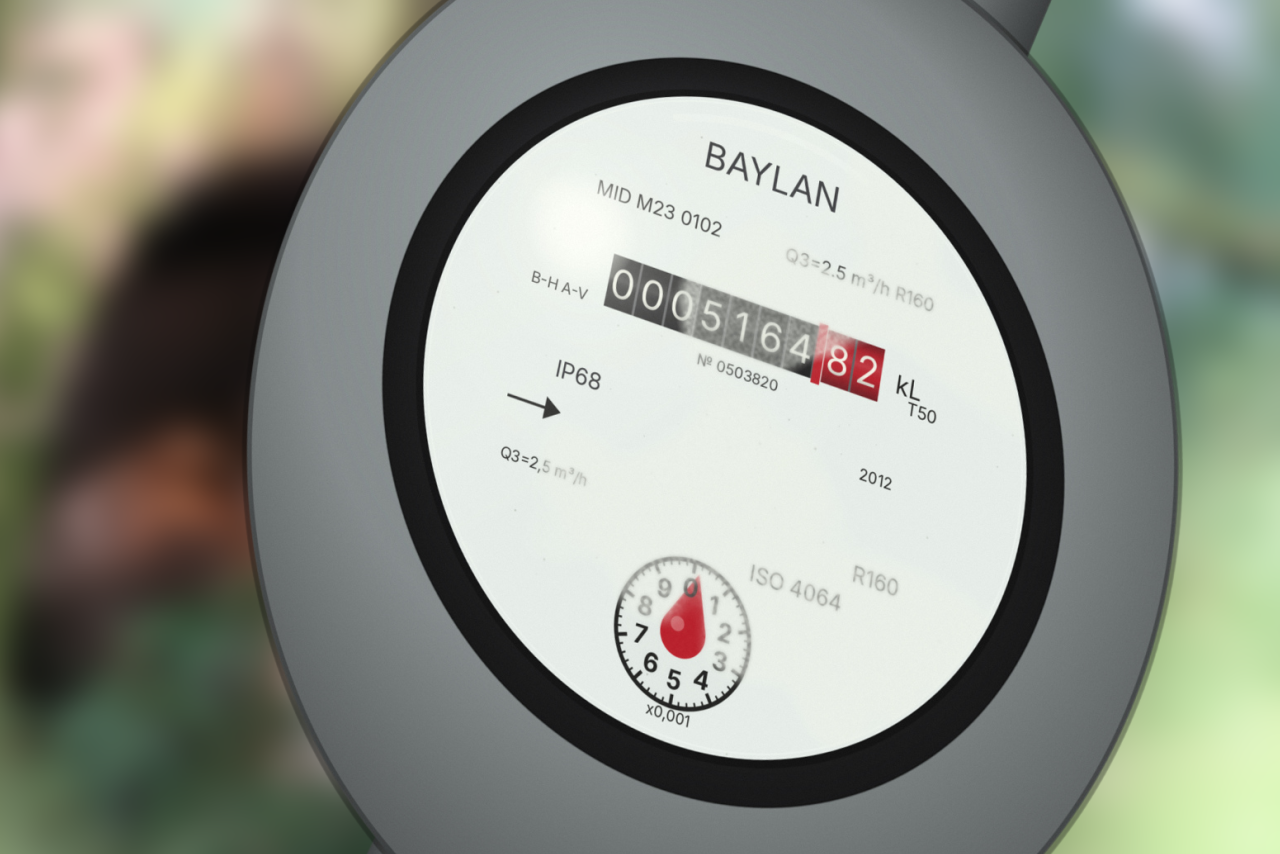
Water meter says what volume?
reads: 5164.820 kL
